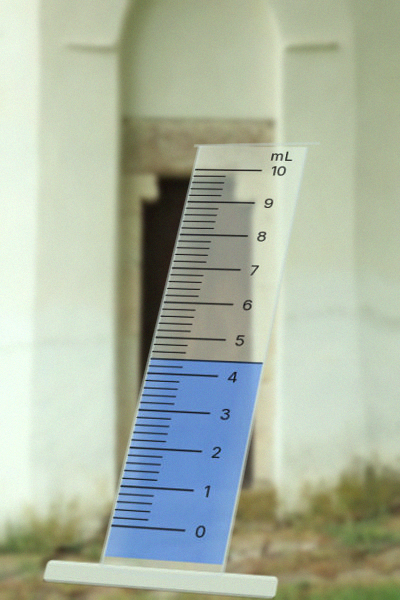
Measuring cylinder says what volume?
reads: 4.4 mL
